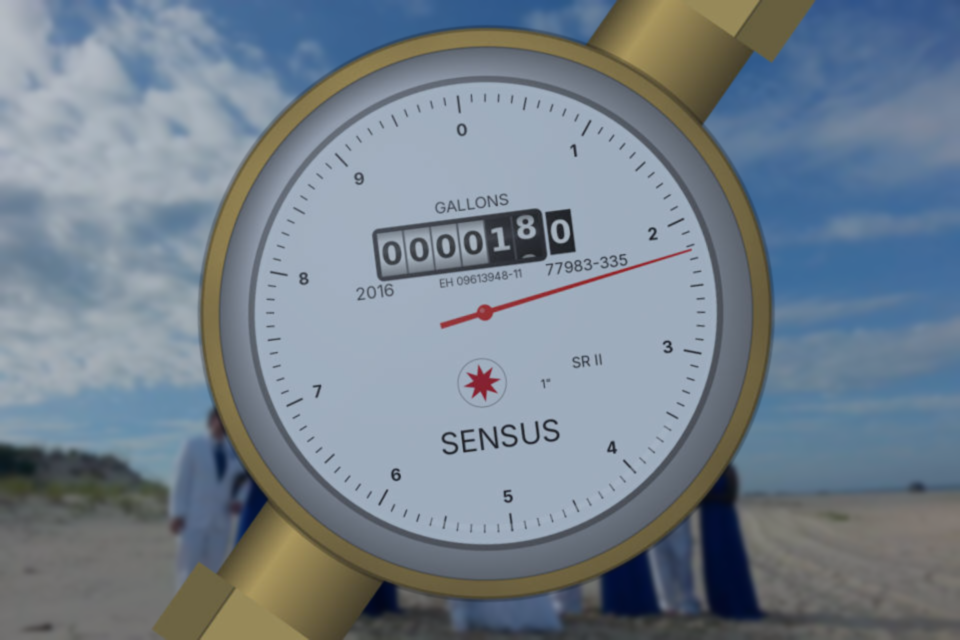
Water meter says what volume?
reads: 182.2 gal
